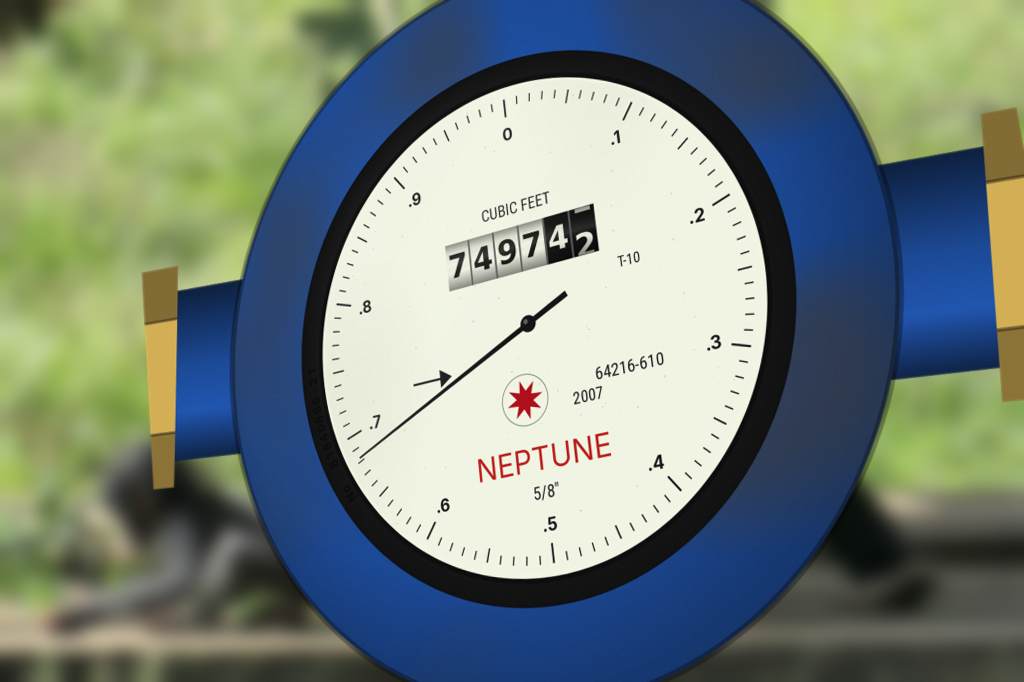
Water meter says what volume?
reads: 749741.68 ft³
